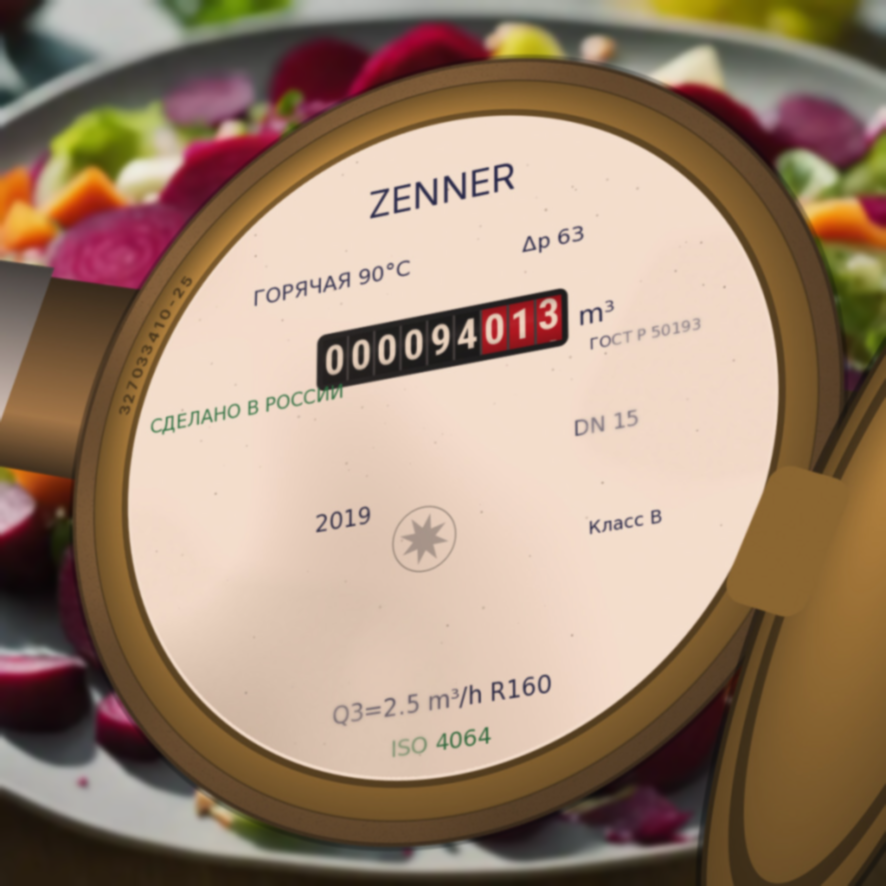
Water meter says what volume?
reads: 94.013 m³
